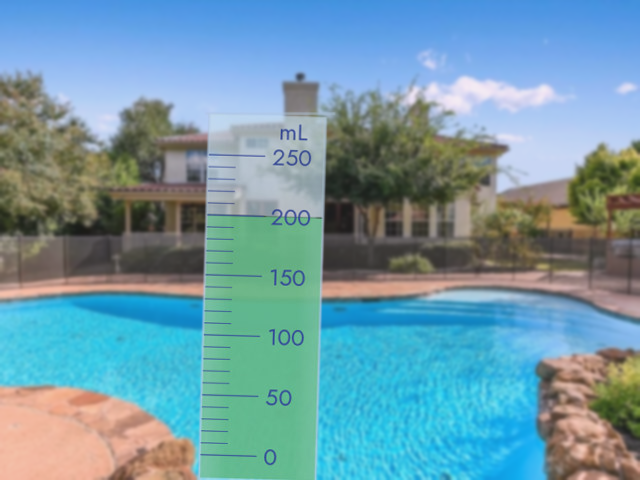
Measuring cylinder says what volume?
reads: 200 mL
